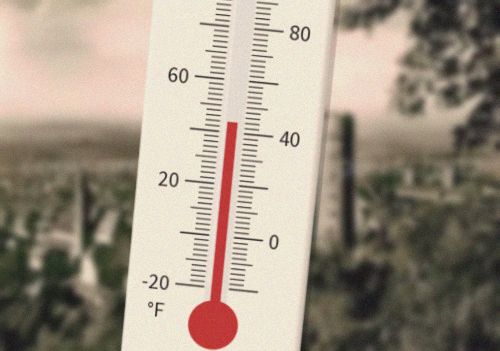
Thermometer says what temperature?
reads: 44 °F
